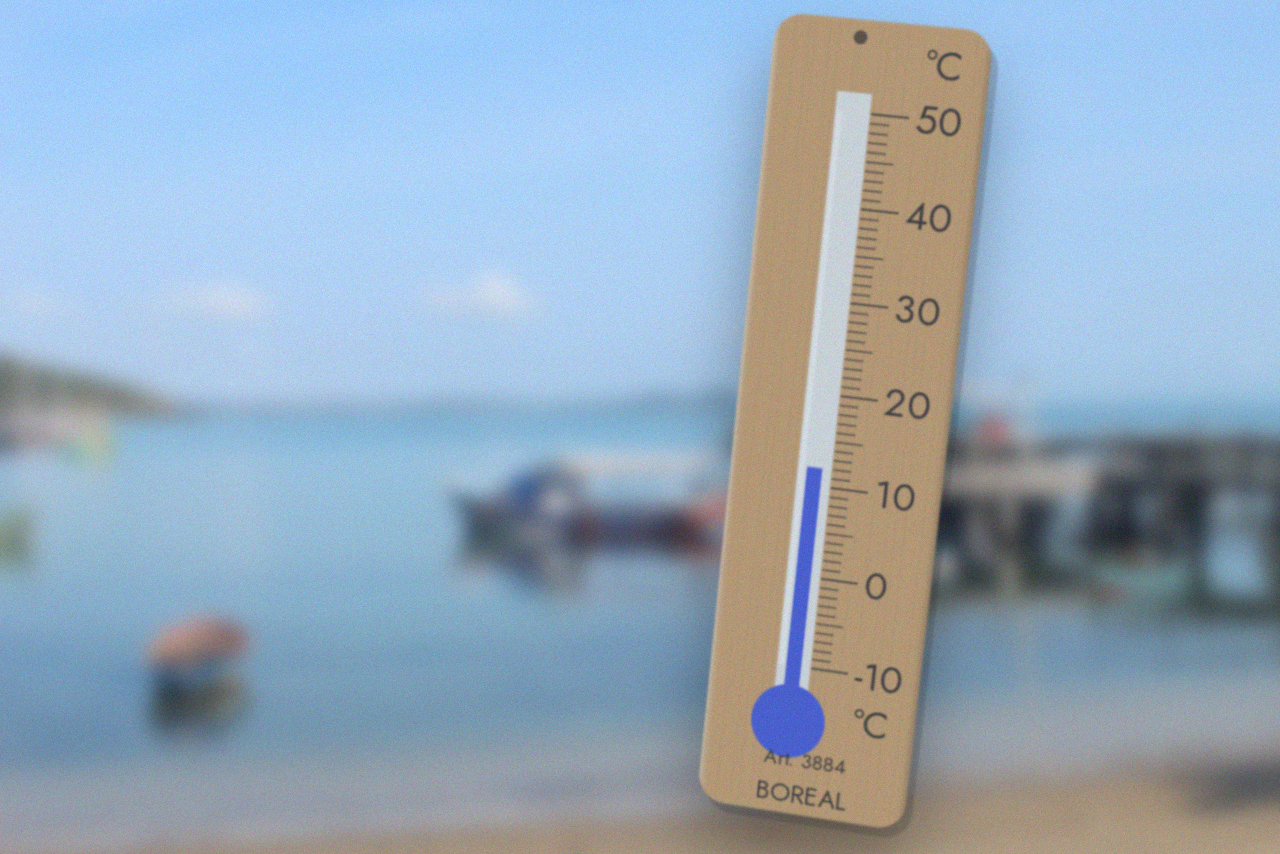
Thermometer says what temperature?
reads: 12 °C
